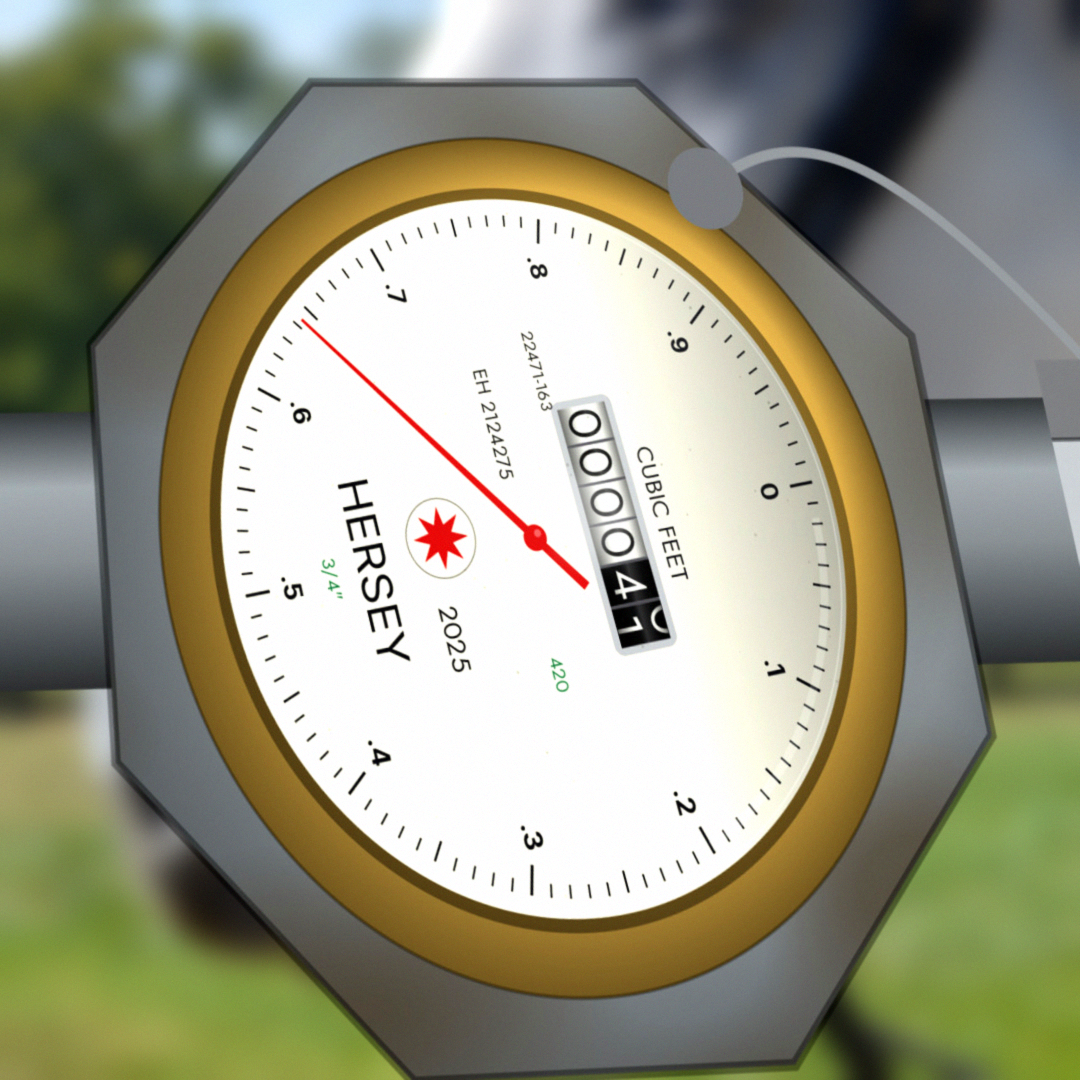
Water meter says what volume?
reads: 40.64 ft³
